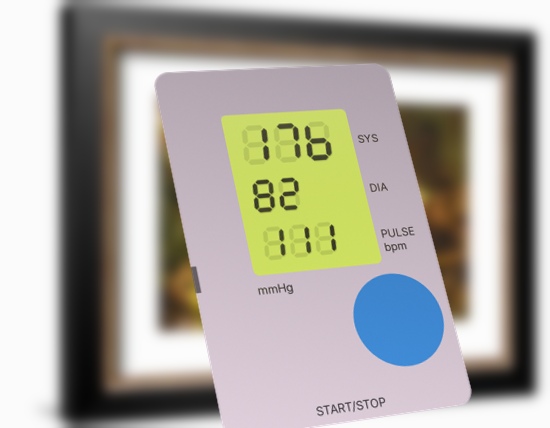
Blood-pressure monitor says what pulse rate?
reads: 111 bpm
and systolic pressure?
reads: 176 mmHg
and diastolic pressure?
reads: 82 mmHg
